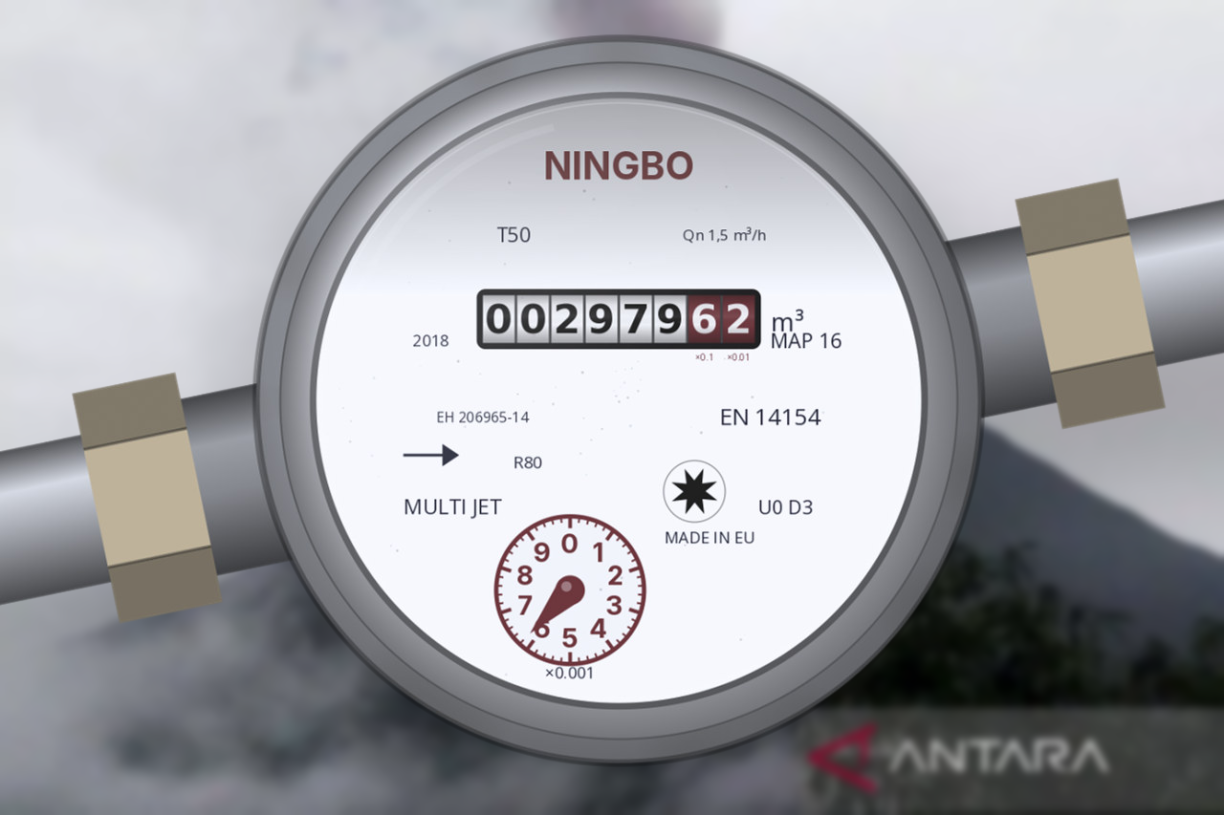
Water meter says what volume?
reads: 2979.626 m³
